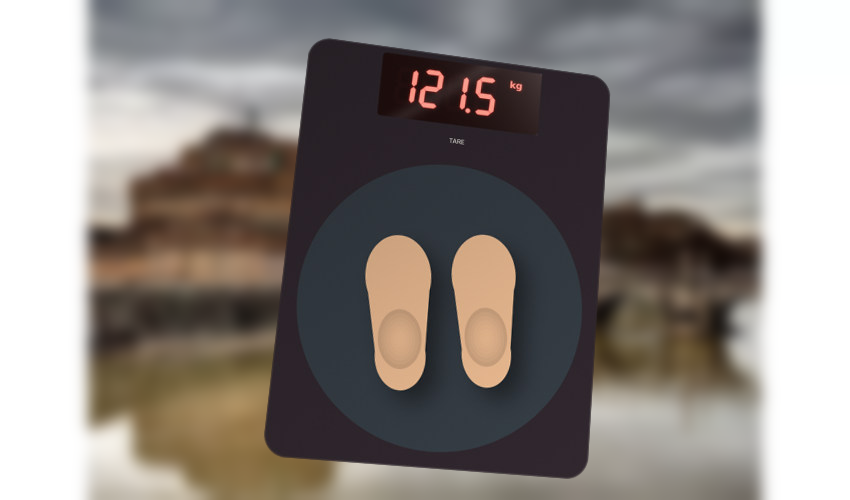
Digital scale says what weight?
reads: 121.5 kg
